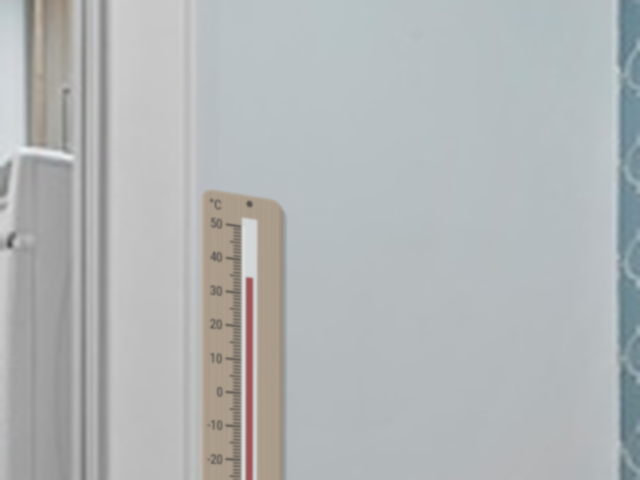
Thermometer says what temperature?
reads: 35 °C
